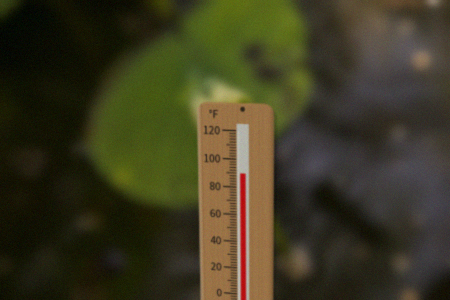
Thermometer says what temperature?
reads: 90 °F
